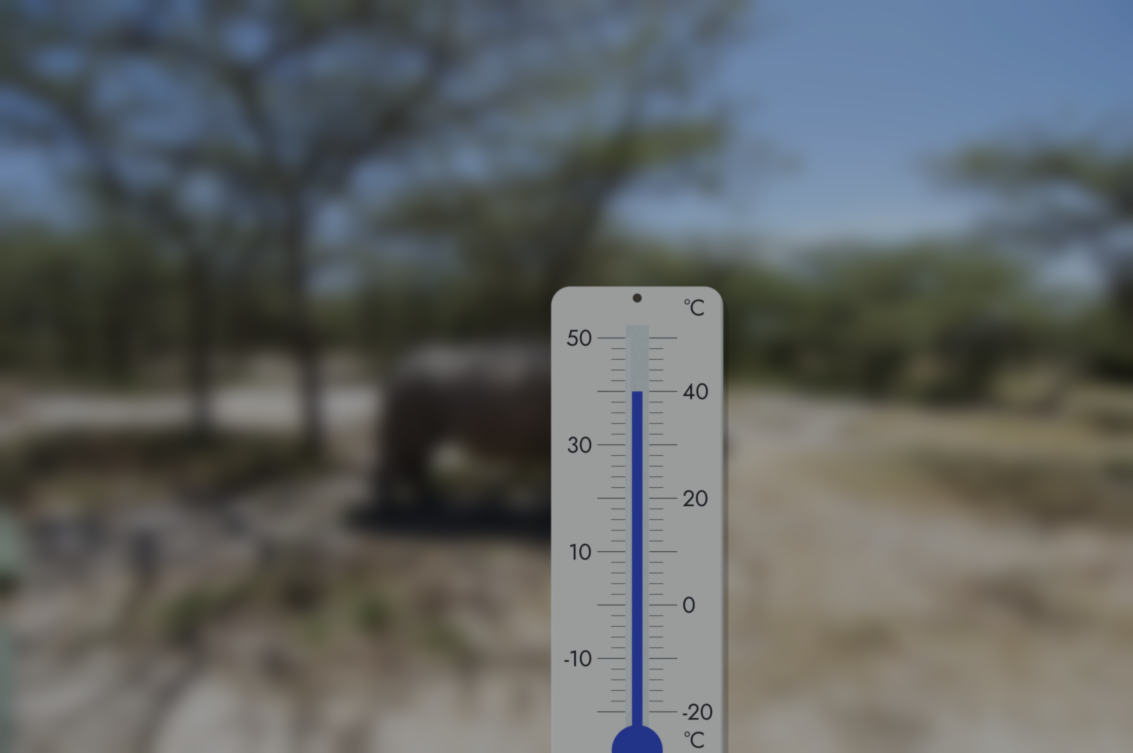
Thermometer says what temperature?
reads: 40 °C
